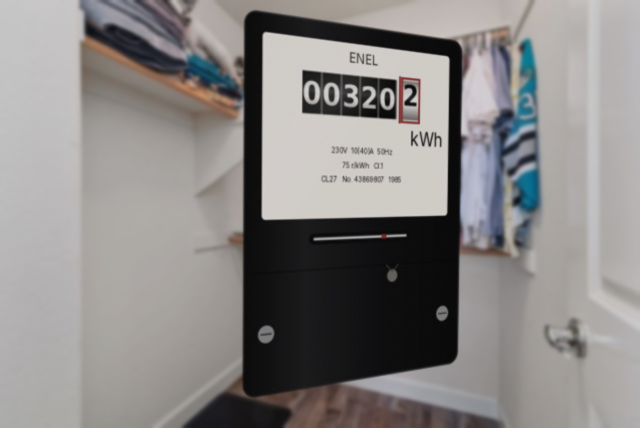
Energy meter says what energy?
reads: 320.2 kWh
